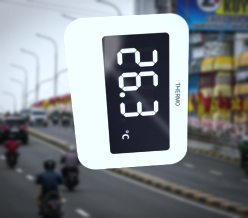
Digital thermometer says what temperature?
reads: 26.3 °C
